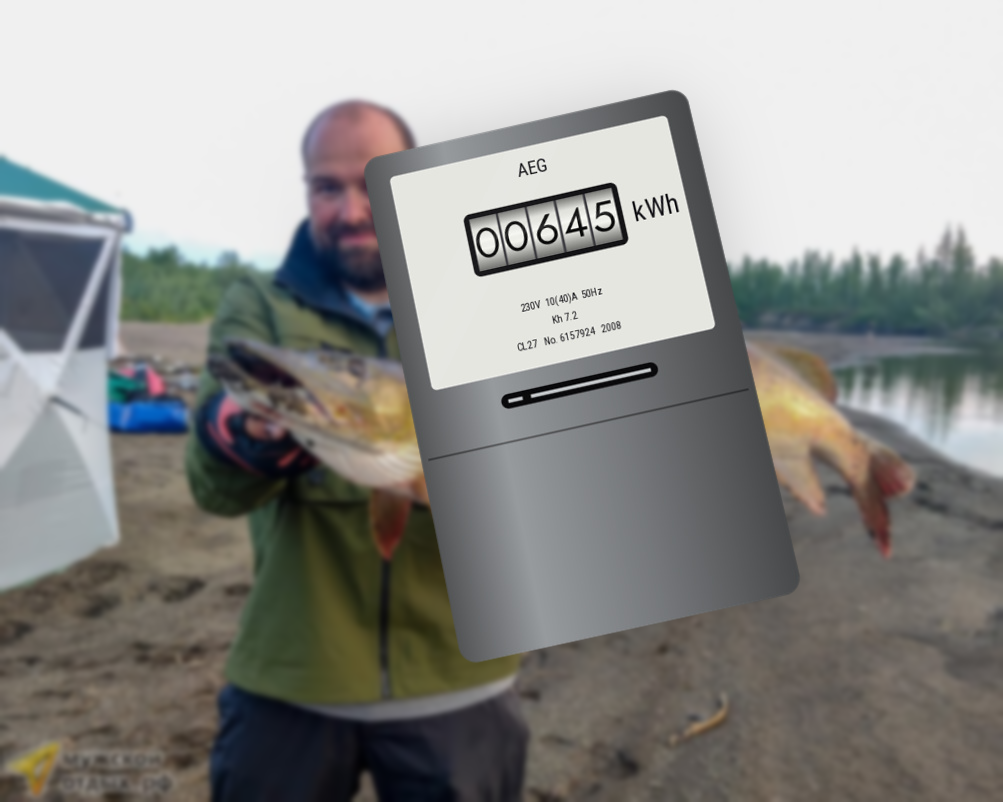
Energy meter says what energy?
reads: 645 kWh
